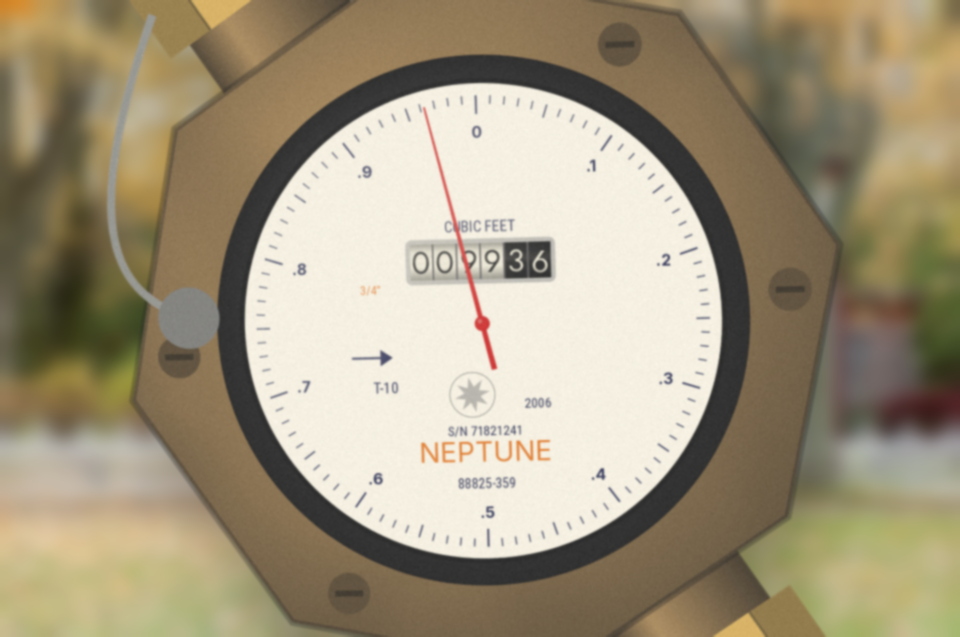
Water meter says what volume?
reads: 9935.96 ft³
